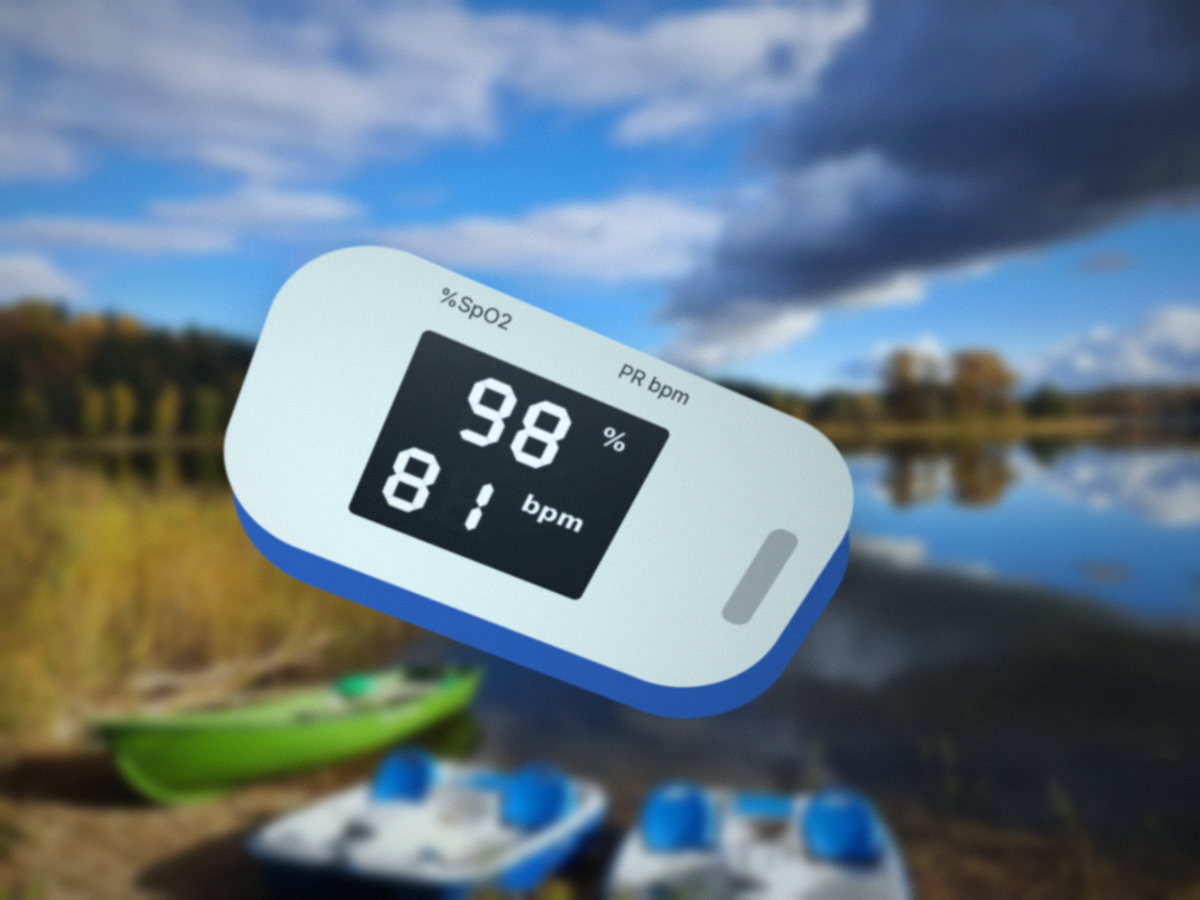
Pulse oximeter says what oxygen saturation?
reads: 98 %
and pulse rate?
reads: 81 bpm
